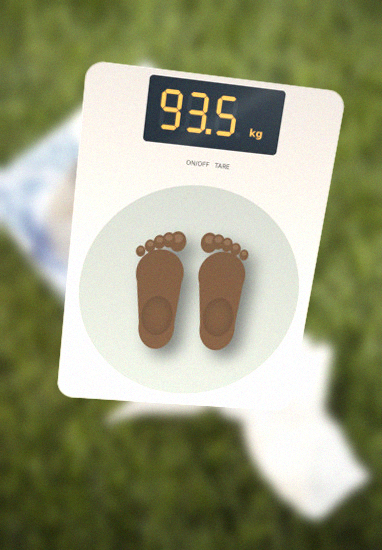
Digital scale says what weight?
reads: 93.5 kg
